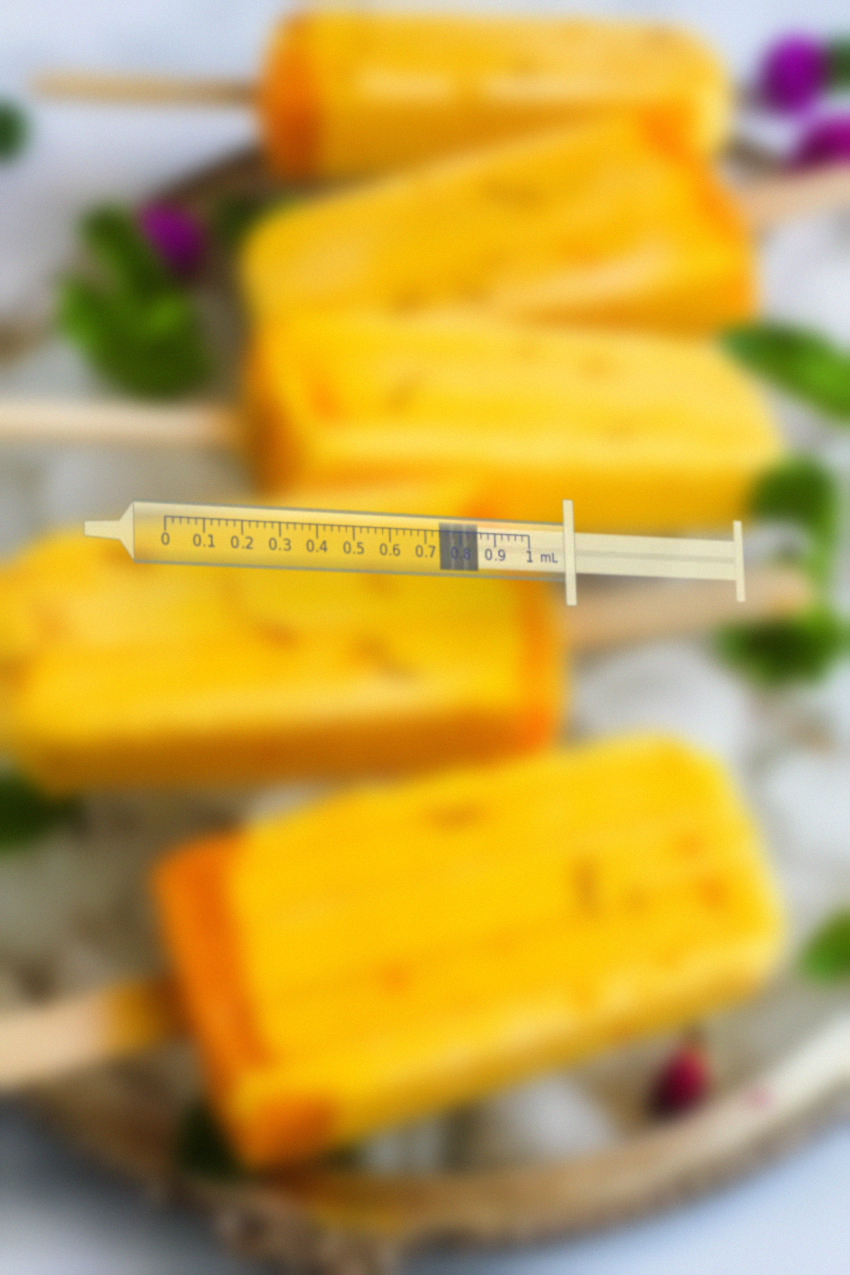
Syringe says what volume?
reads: 0.74 mL
